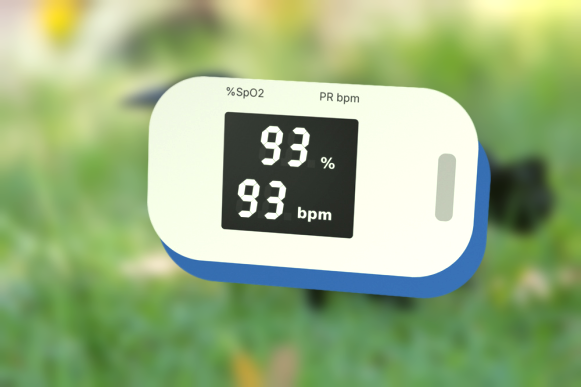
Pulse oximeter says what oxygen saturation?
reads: 93 %
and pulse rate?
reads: 93 bpm
